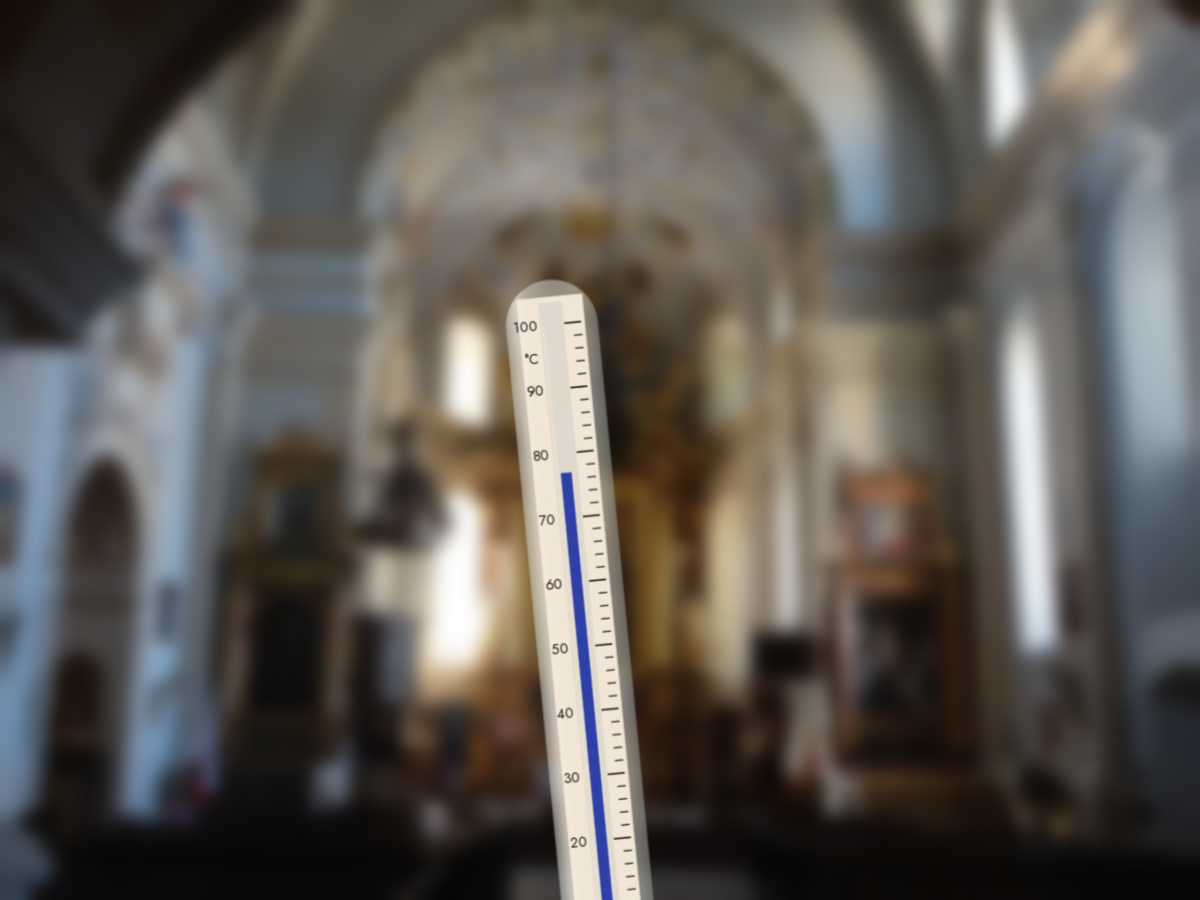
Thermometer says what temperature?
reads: 77 °C
